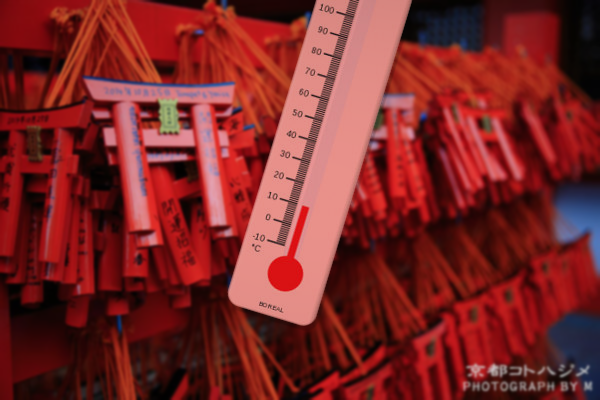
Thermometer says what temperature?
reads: 10 °C
